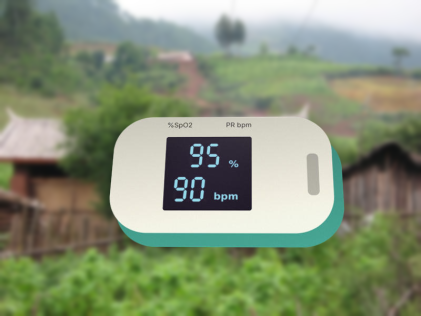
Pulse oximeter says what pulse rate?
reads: 90 bpm
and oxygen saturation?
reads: 95 %
